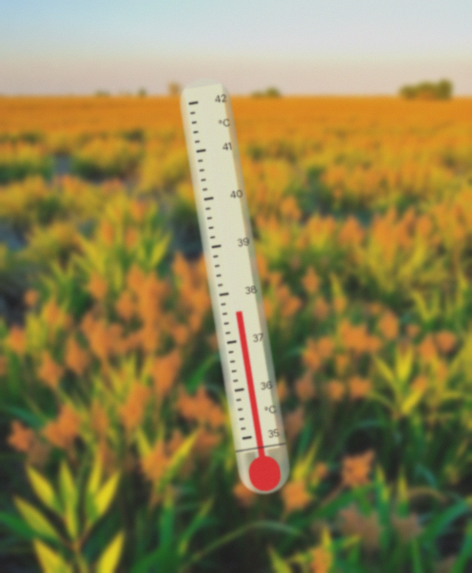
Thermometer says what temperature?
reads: 37.6 °C
